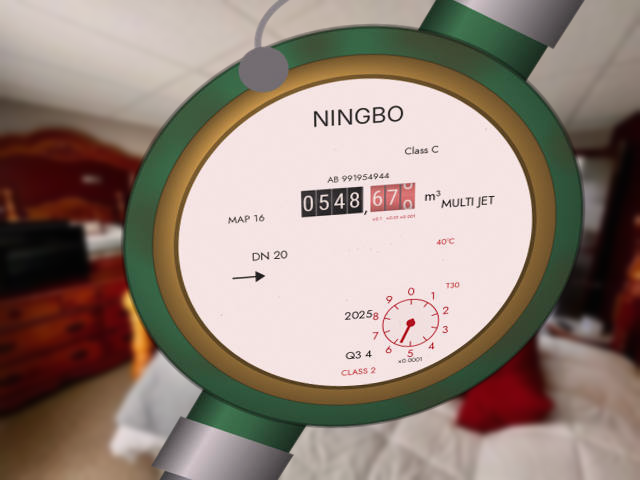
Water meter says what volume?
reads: 548.6785 m³
